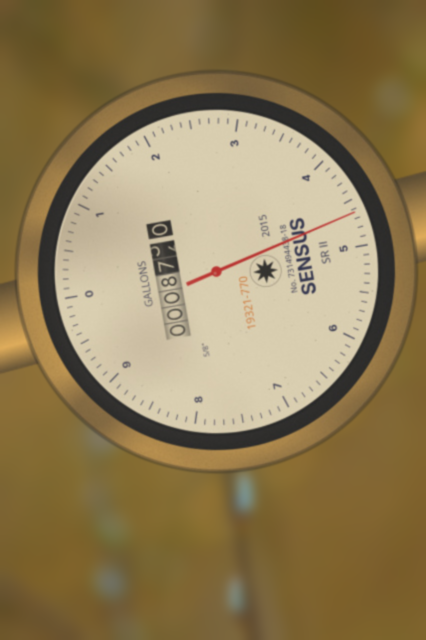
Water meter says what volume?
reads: 8754.6 gal
